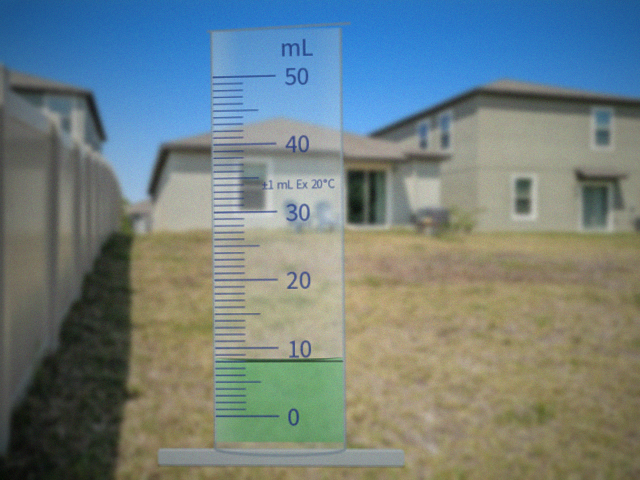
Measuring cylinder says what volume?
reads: 8 mL
